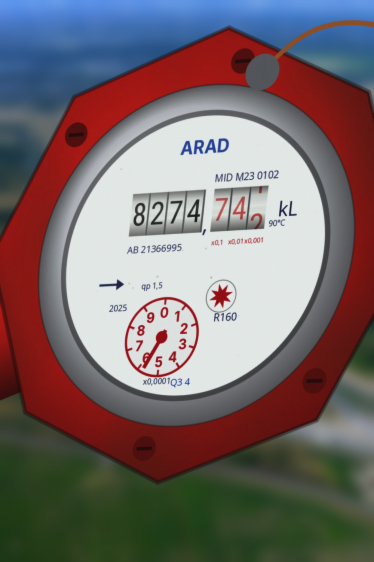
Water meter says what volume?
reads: 8274.7415 kL
